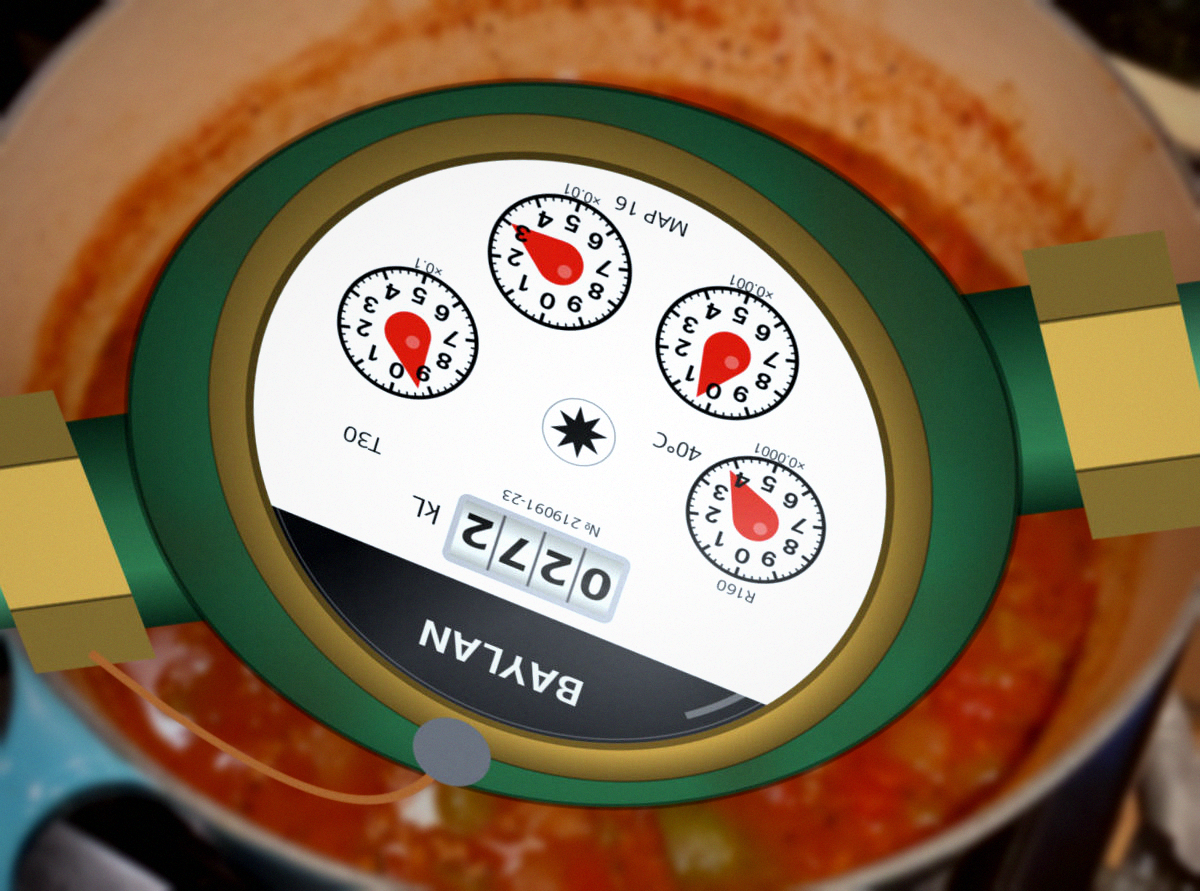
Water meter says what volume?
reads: 271.9303 kL
